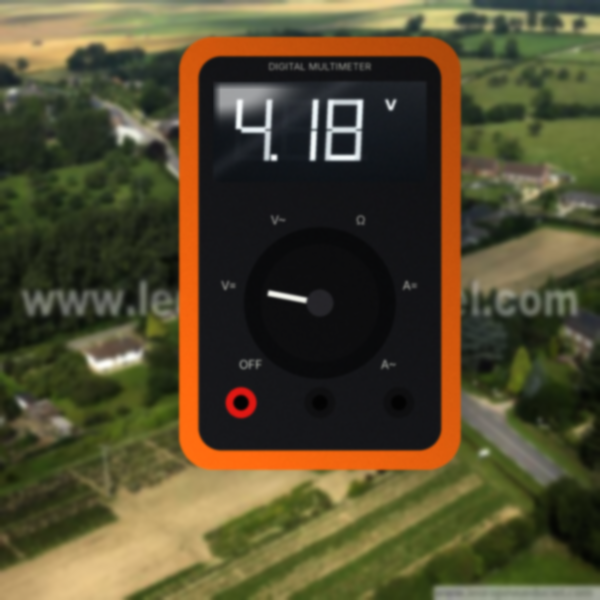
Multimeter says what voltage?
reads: 4.18 V
